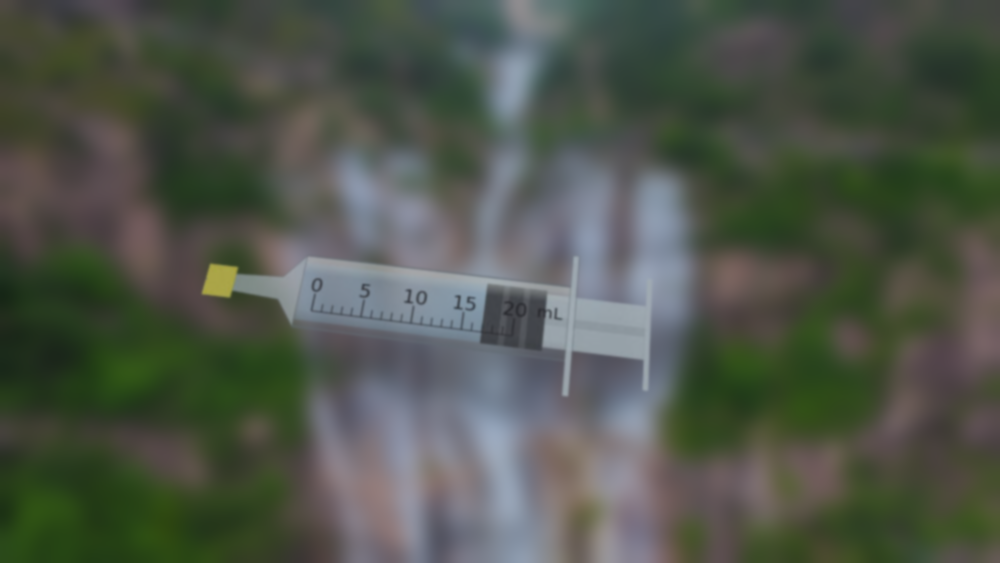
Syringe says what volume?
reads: 17 mL
